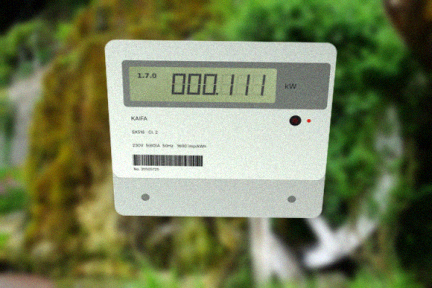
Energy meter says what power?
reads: 0.111 kW
